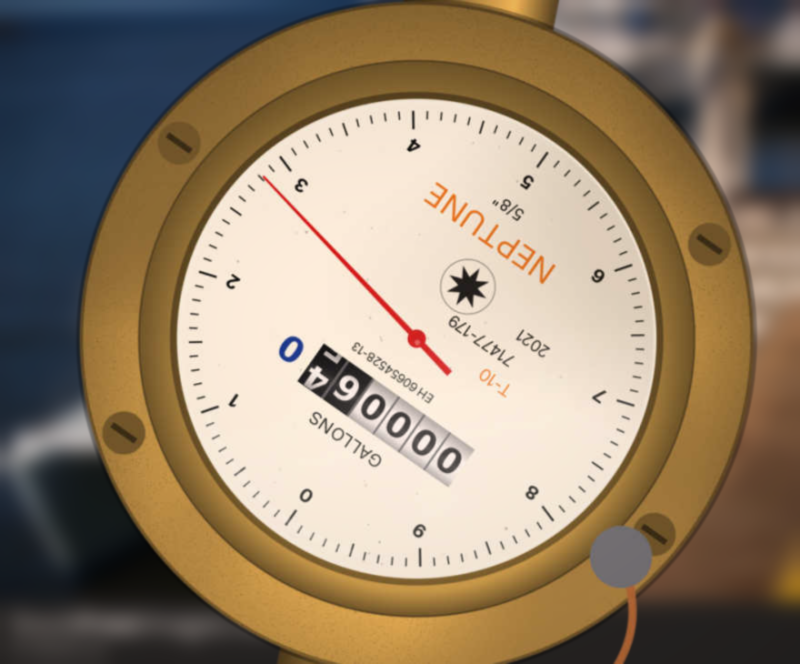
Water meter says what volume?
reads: 642.8 gal
